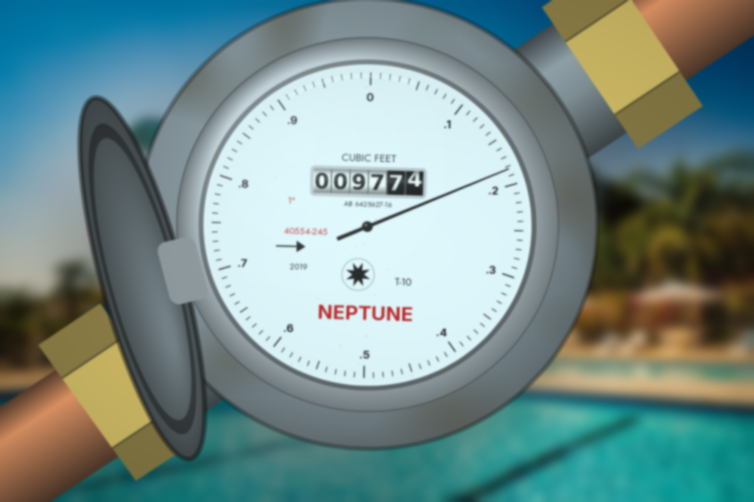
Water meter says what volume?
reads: 9774.18 ft³
